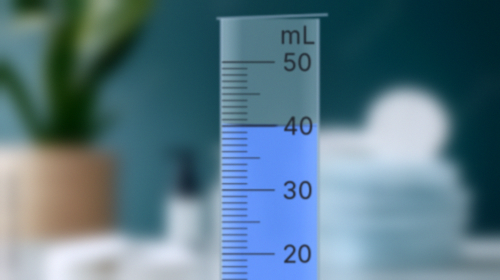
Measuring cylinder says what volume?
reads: 40 mL
